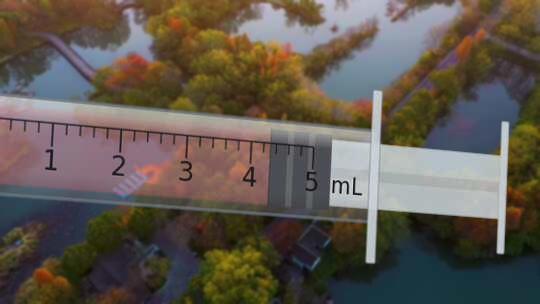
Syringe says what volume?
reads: 4.3 mL
